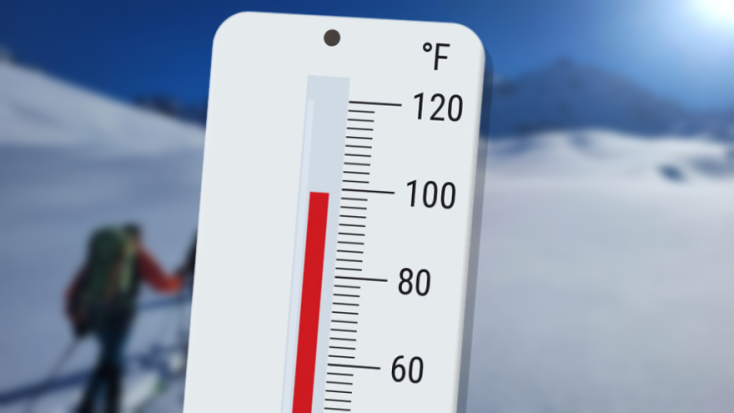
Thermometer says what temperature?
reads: 99 °F
